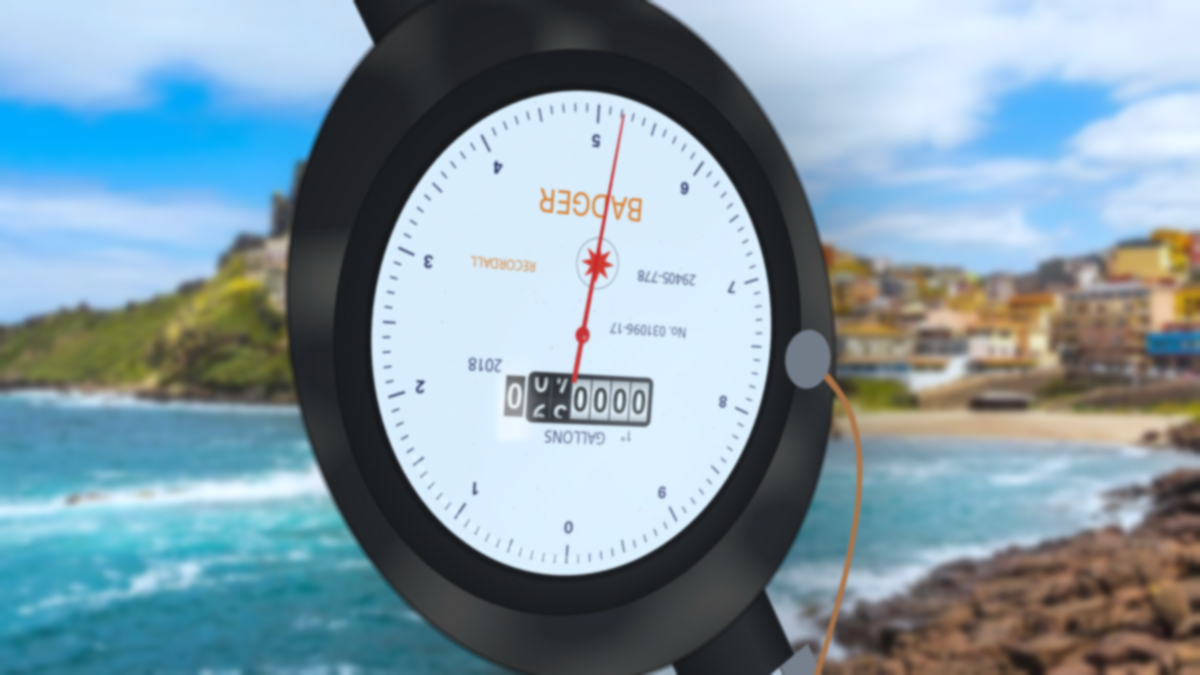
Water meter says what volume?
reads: 395.2 gal
